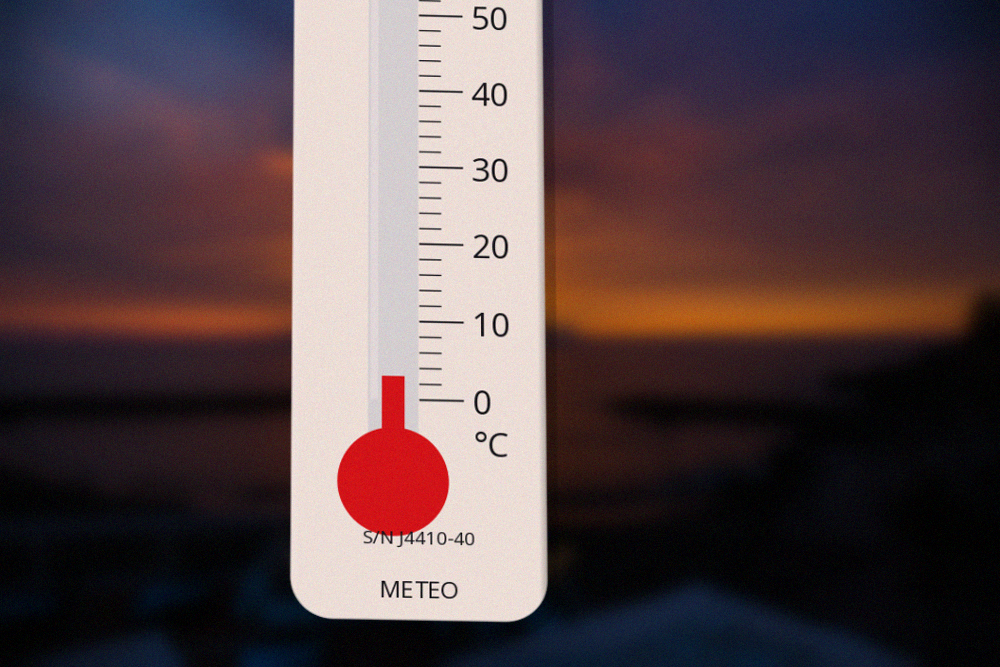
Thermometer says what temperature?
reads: 3 °C
